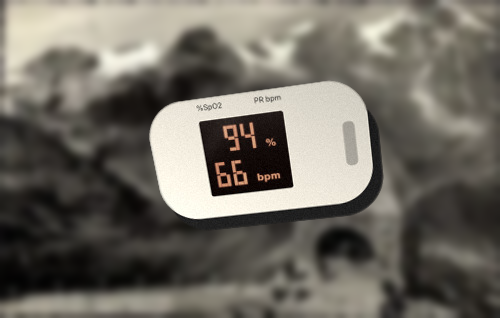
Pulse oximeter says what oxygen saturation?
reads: 94 %
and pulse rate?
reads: 66 bpm
